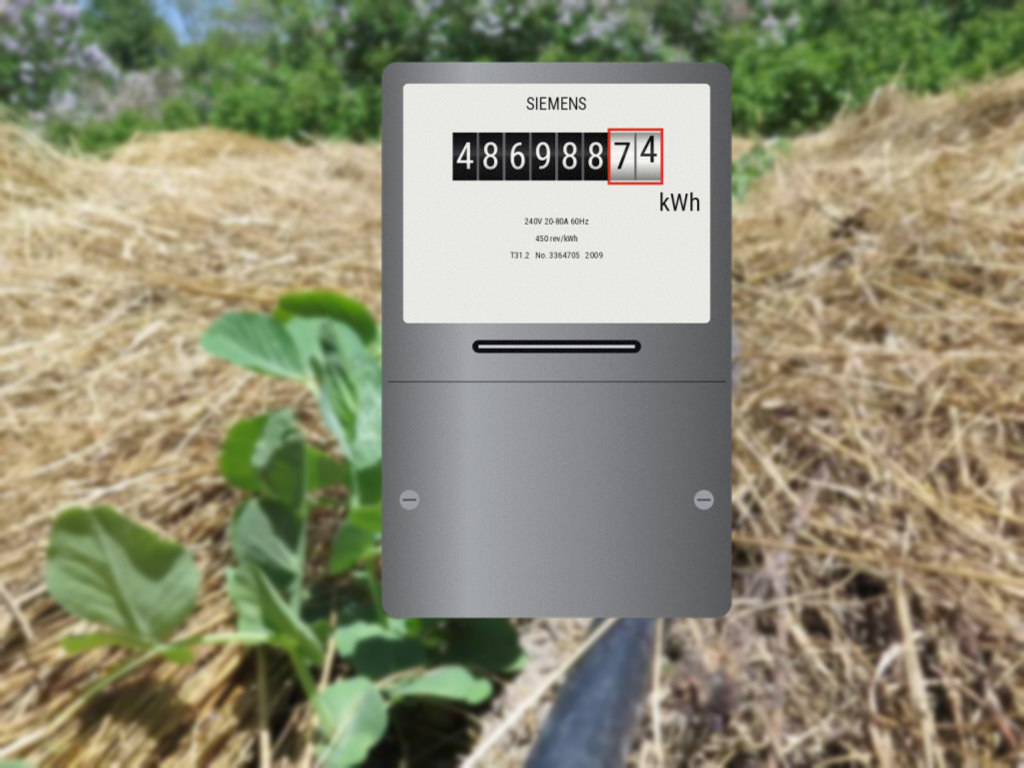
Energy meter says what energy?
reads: 486988.74 kWh
